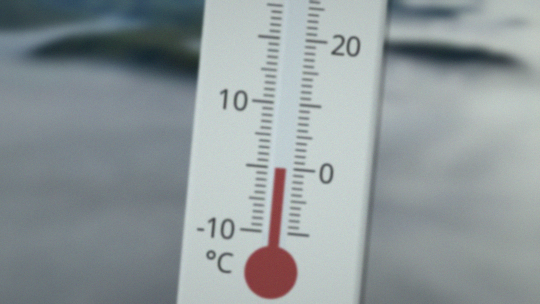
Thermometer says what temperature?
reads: 0 °C
